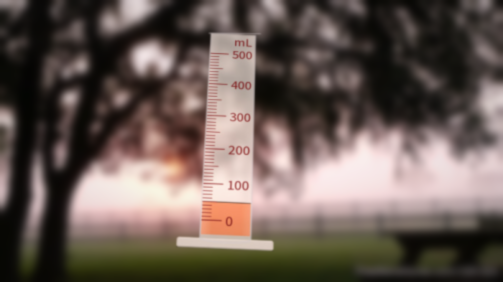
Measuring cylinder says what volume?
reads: 50 mL
